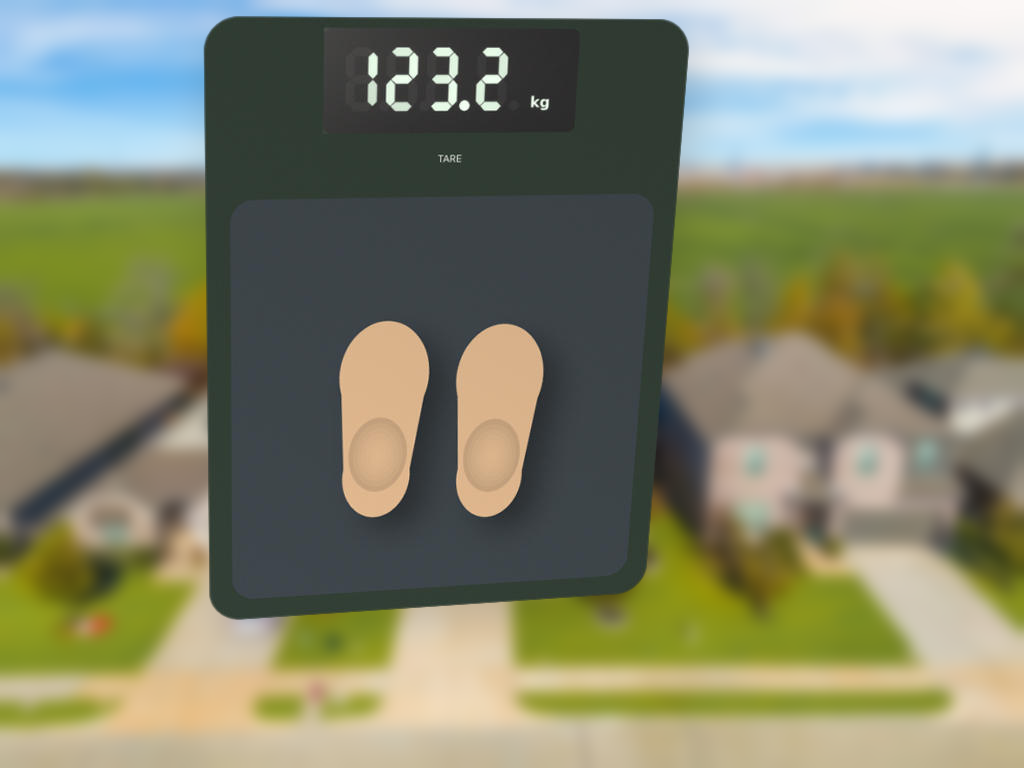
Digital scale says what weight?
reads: 123.2 kg
